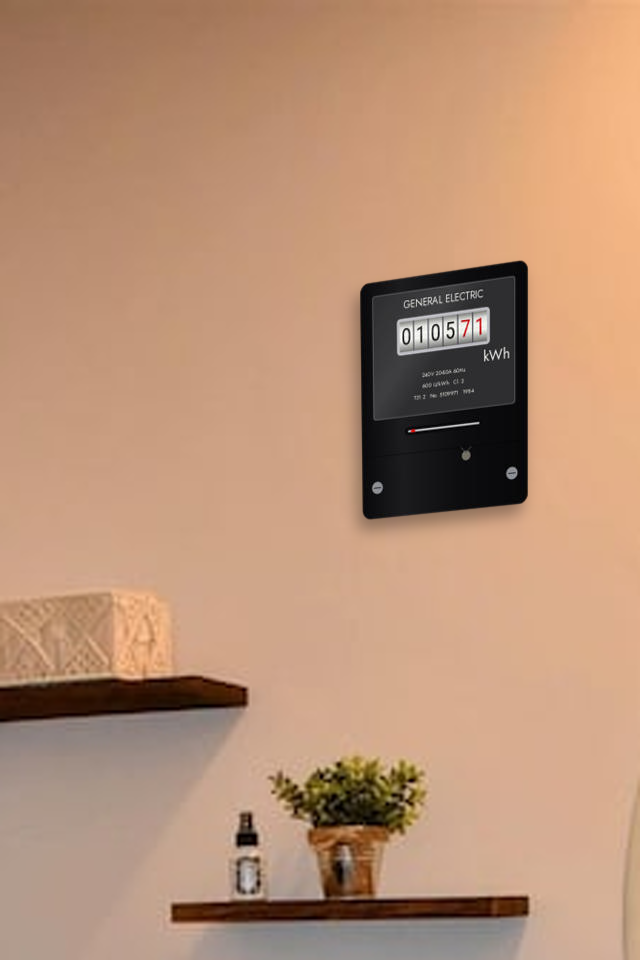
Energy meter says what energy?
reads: 105.71 kWh
